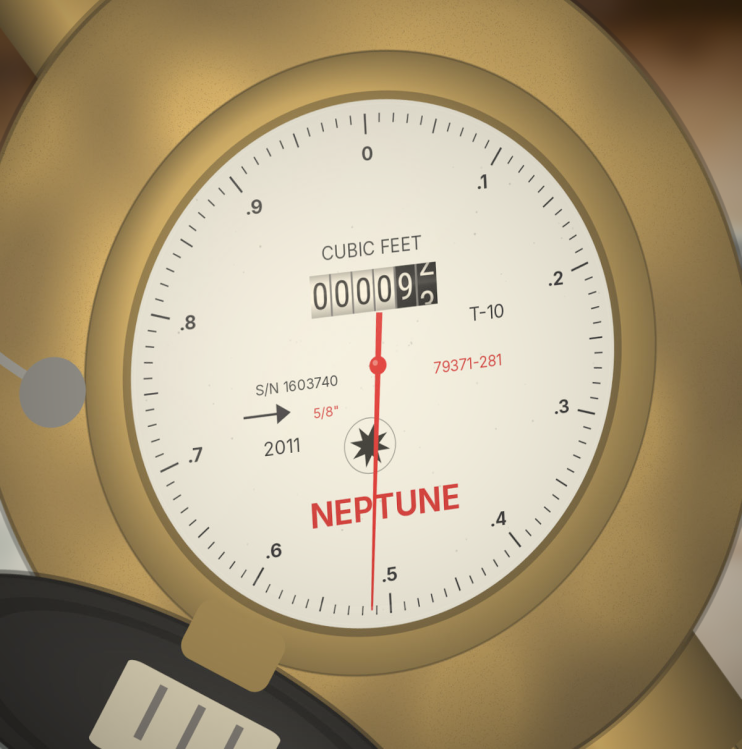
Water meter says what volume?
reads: 92.51 ft³
